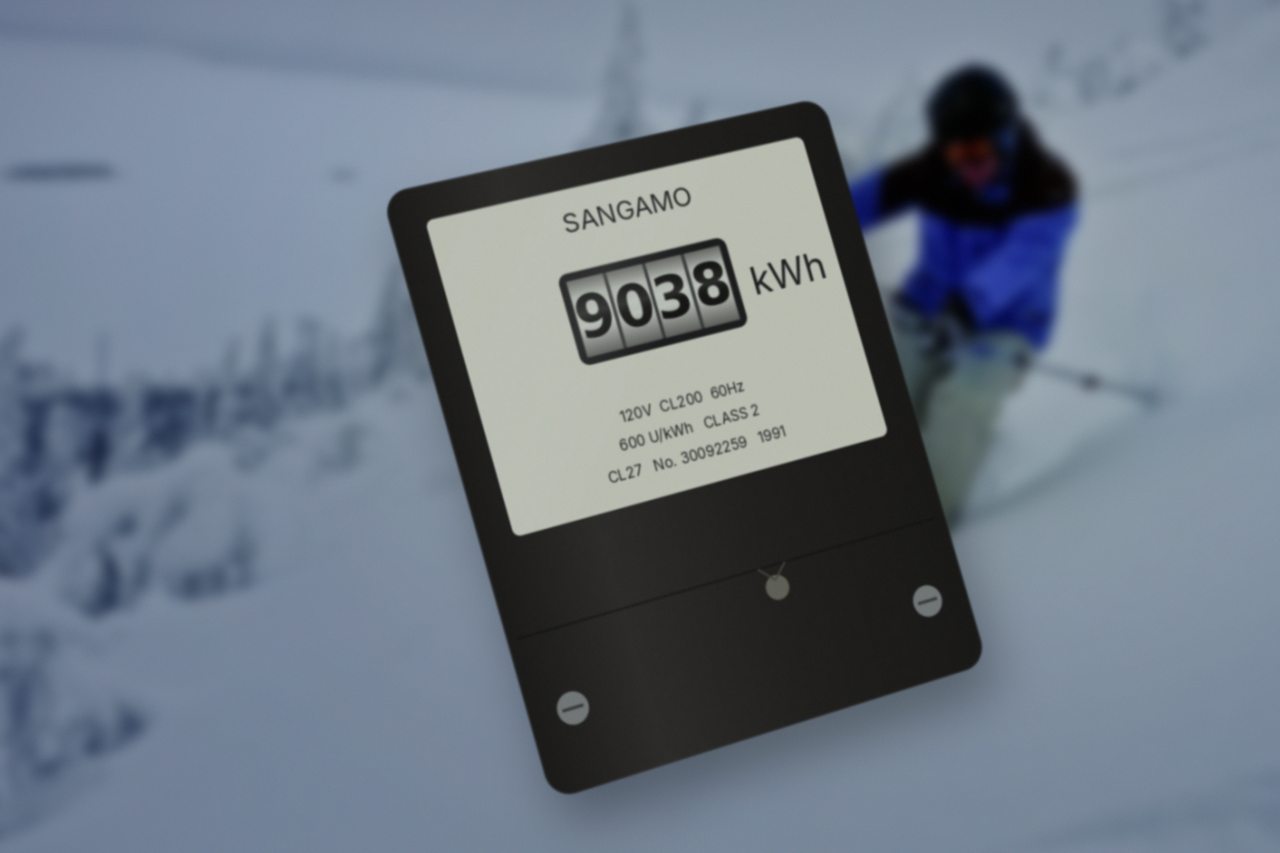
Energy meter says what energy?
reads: 9038 kWh
